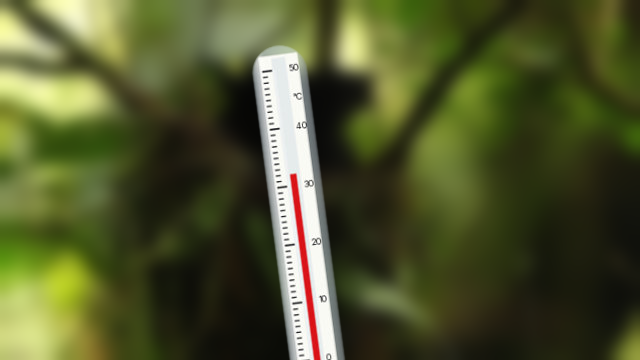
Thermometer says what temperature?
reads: 32 °C
